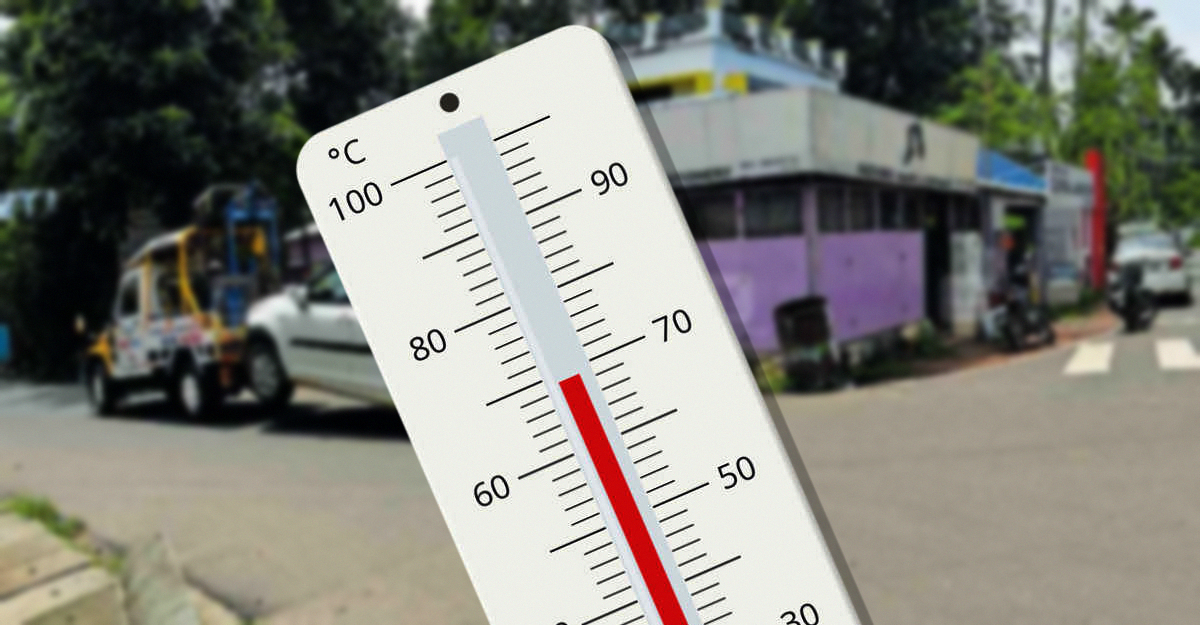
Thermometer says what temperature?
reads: 69 °C
